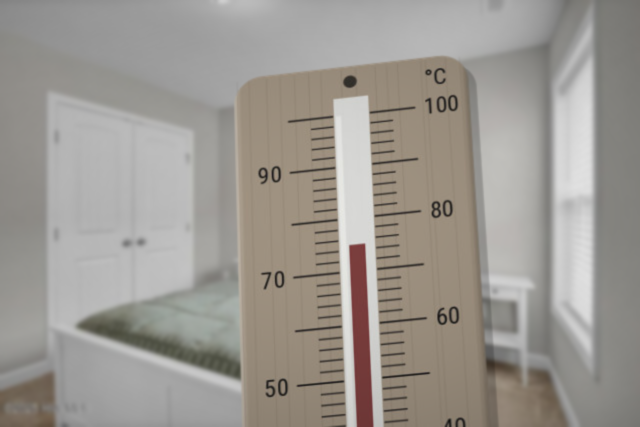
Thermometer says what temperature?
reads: 75 °C
